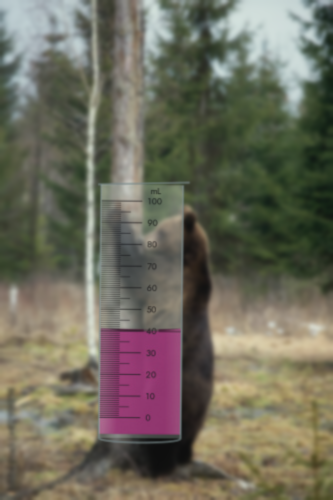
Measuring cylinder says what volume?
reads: 40 mL
